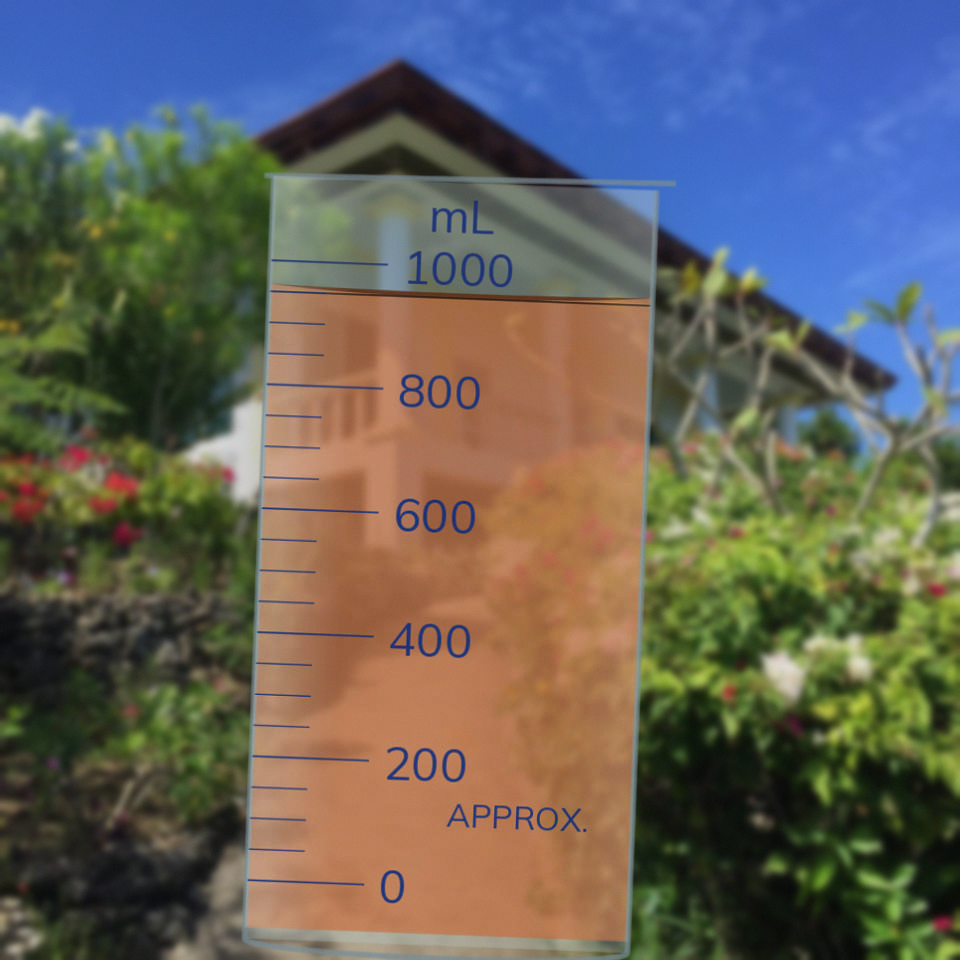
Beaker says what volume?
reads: 950 mL
